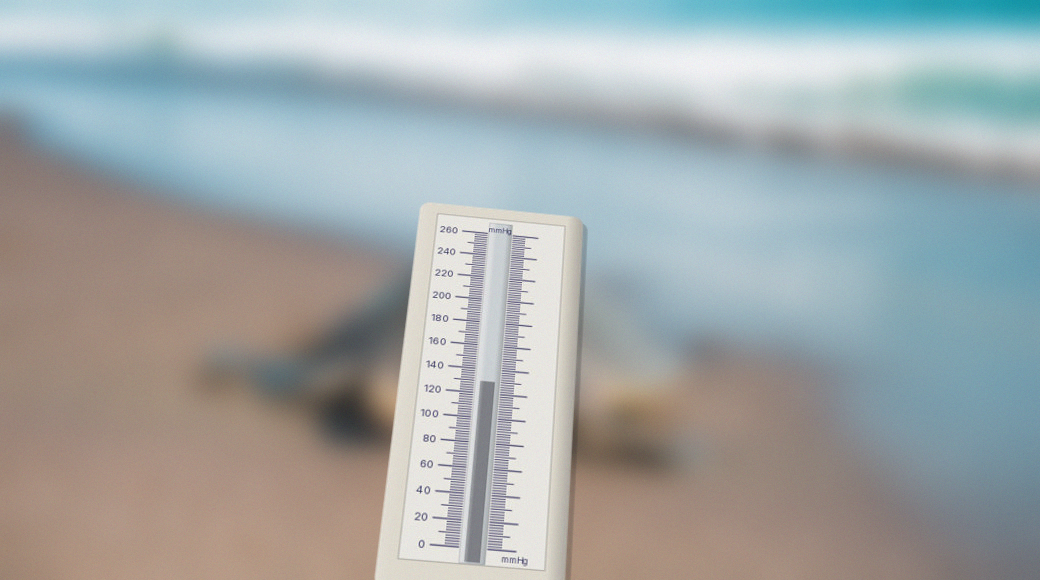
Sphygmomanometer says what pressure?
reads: 130 mmHg
